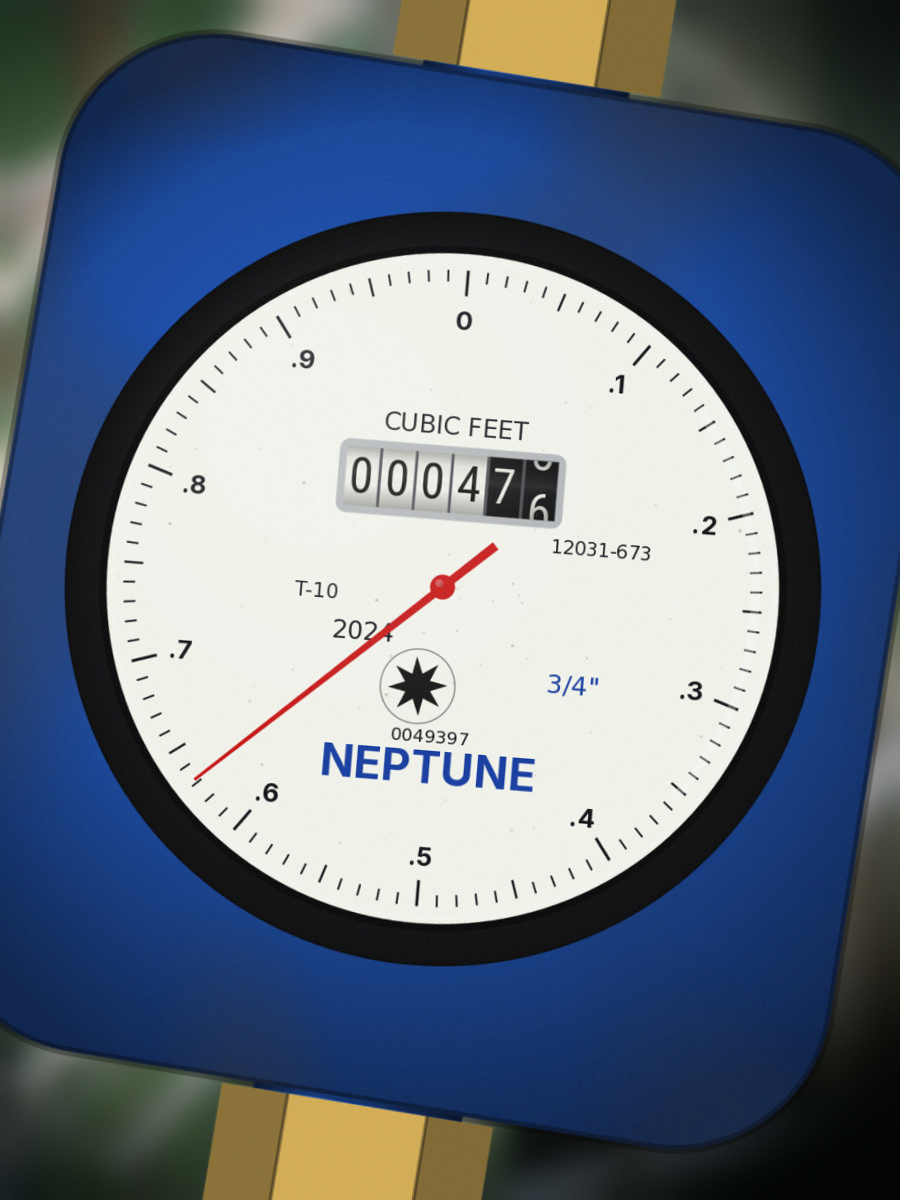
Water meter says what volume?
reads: 475.63 ft³
